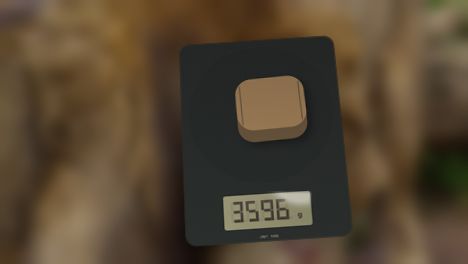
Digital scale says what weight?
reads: 3596 g
